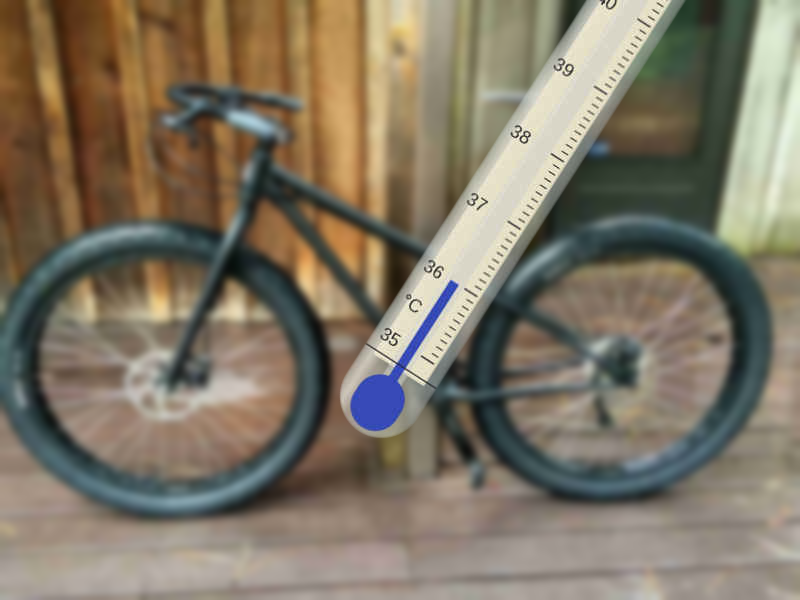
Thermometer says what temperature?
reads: 36 °C
